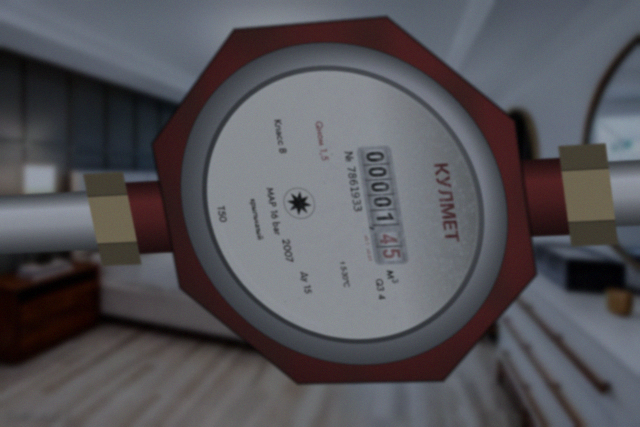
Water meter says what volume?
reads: 1.45 m³
